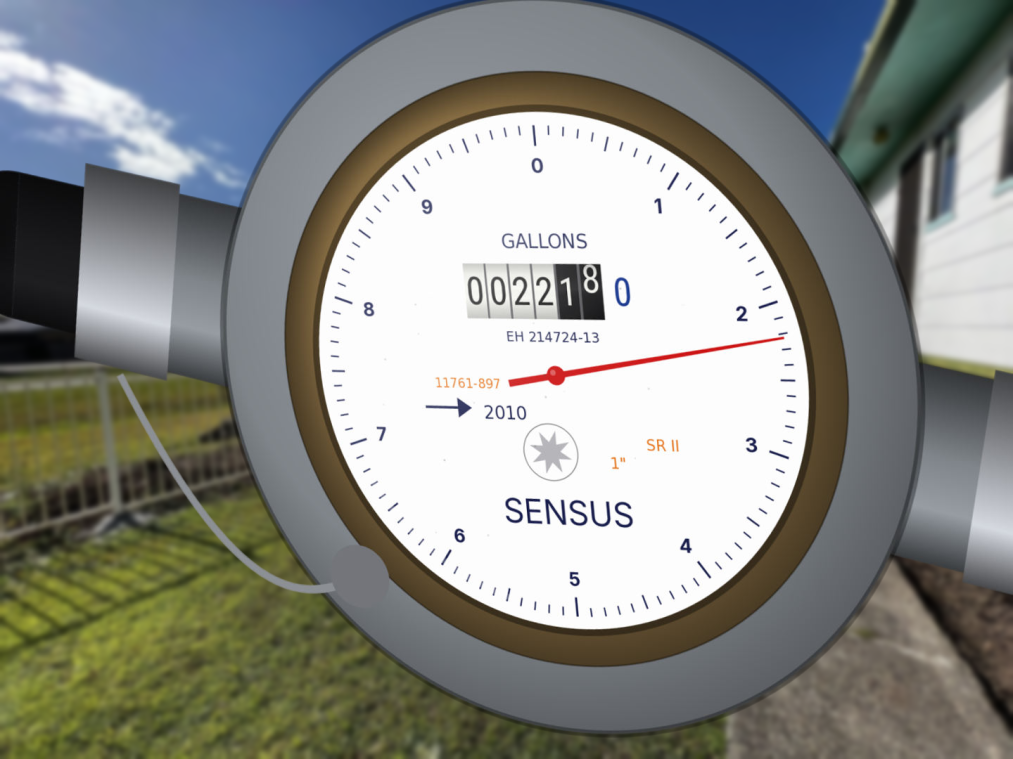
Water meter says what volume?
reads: 22182.2 gal
